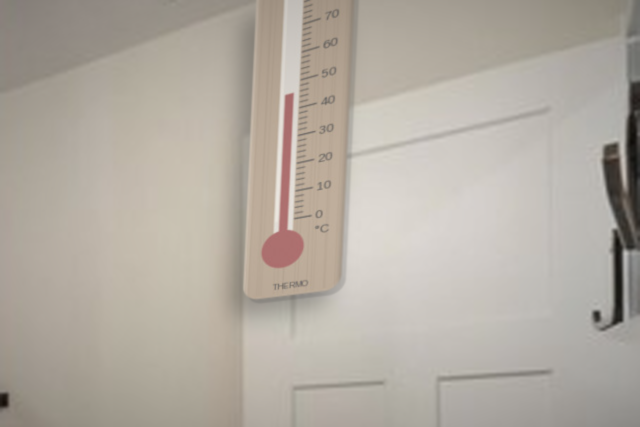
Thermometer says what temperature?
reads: 46 °C
